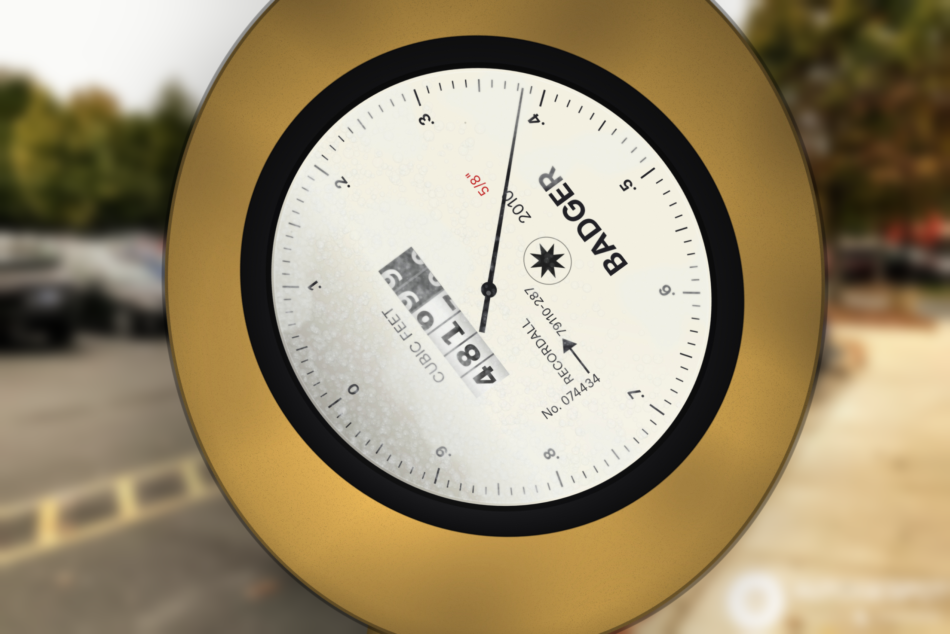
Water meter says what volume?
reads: 481699.38 ft³
